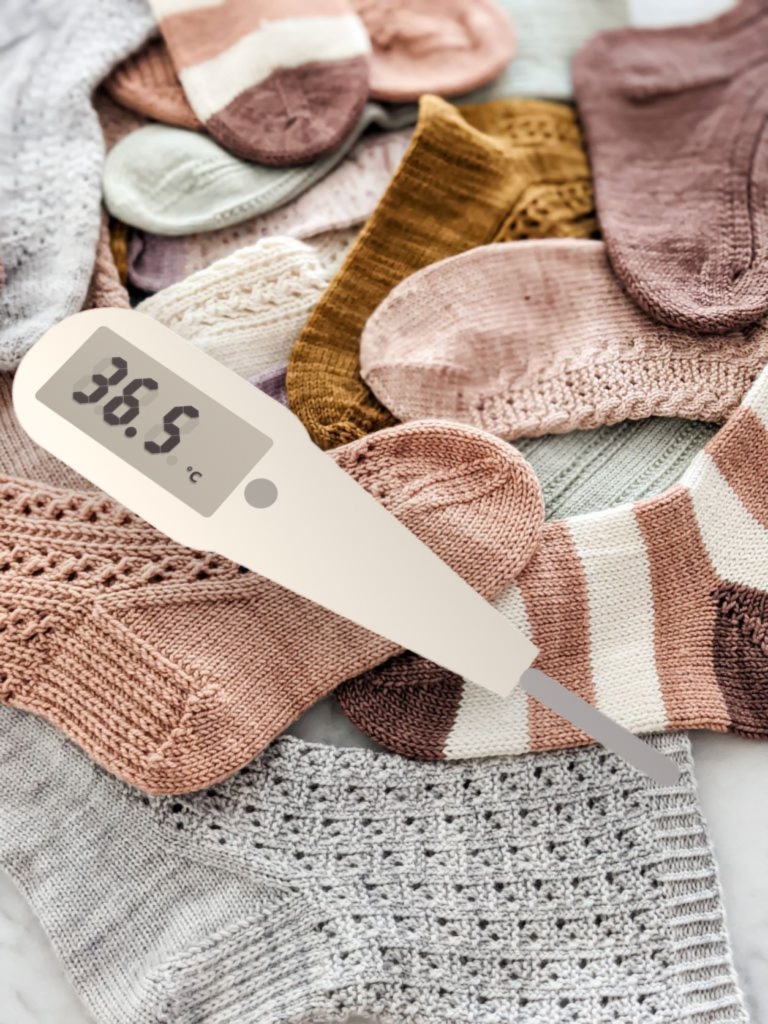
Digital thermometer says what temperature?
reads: 36.5 °C
